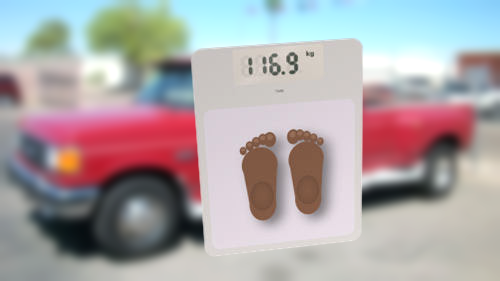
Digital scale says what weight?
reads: 116.9 kg
